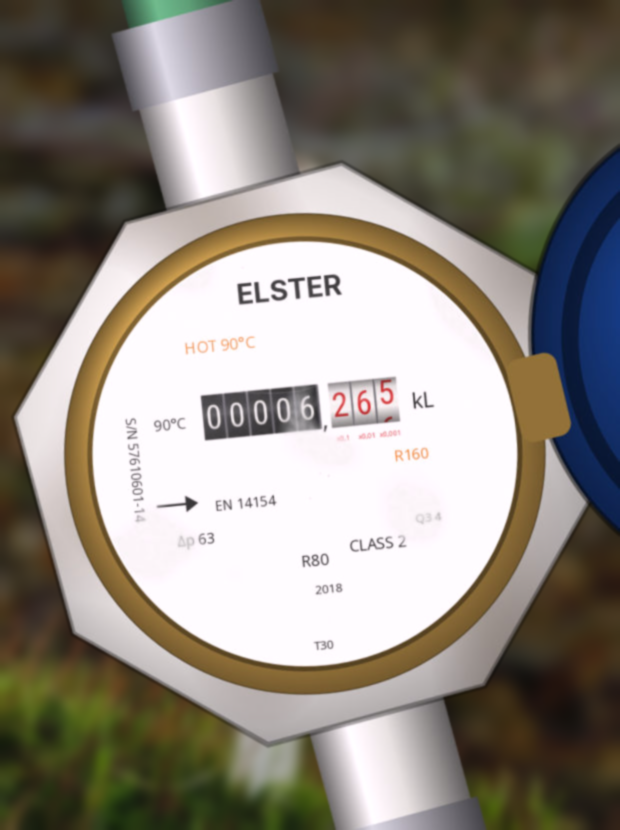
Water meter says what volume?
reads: 6.265 kL
